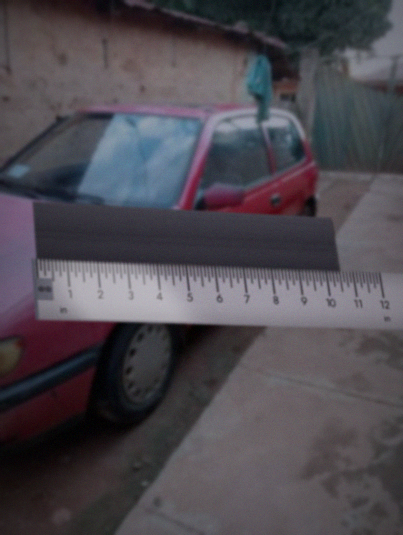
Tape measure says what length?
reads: 10.5 in
